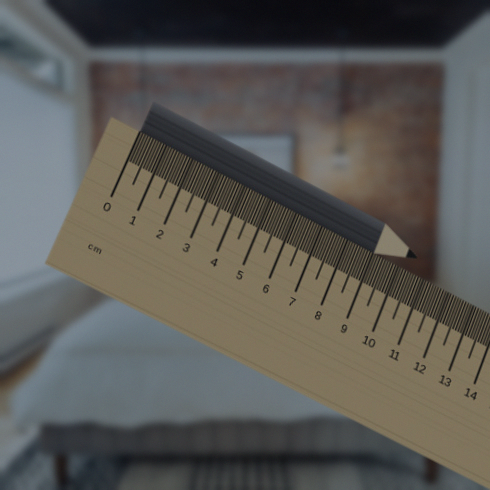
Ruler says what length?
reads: 10.5 cm
